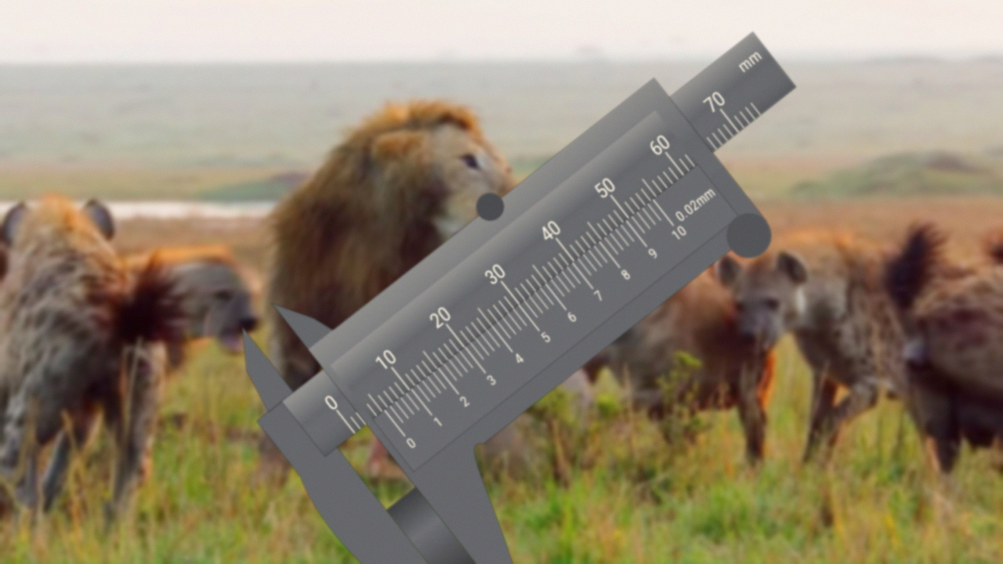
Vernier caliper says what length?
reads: 5.4 mm
